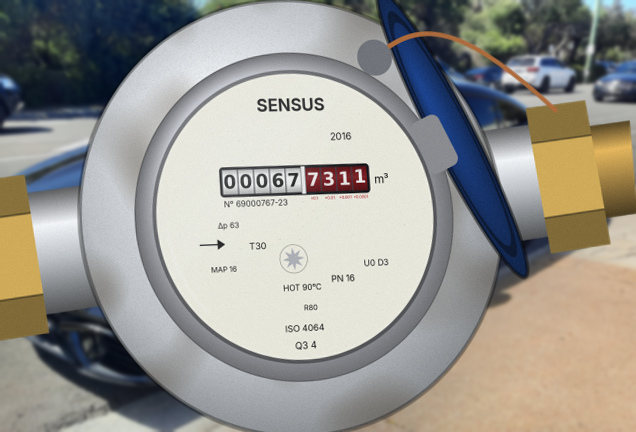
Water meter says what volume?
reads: 67.7311 m³
